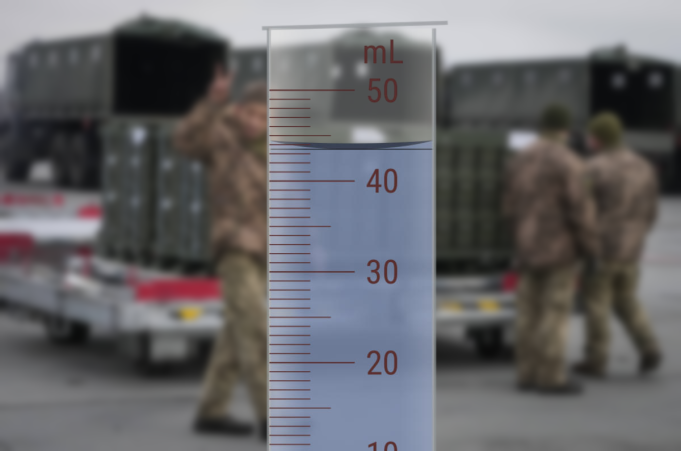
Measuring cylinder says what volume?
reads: 43.5 mL
